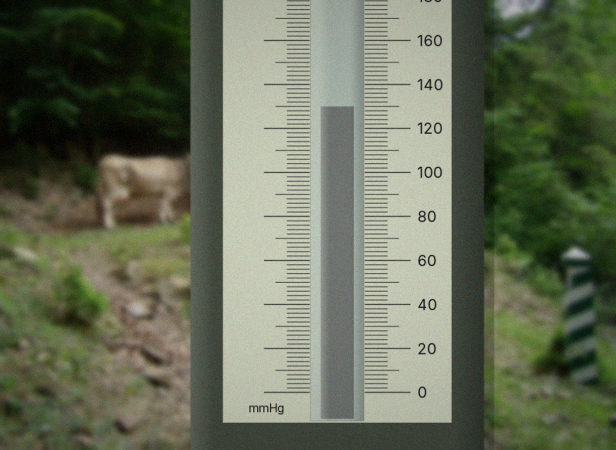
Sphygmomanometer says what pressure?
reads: 130 mmHg
